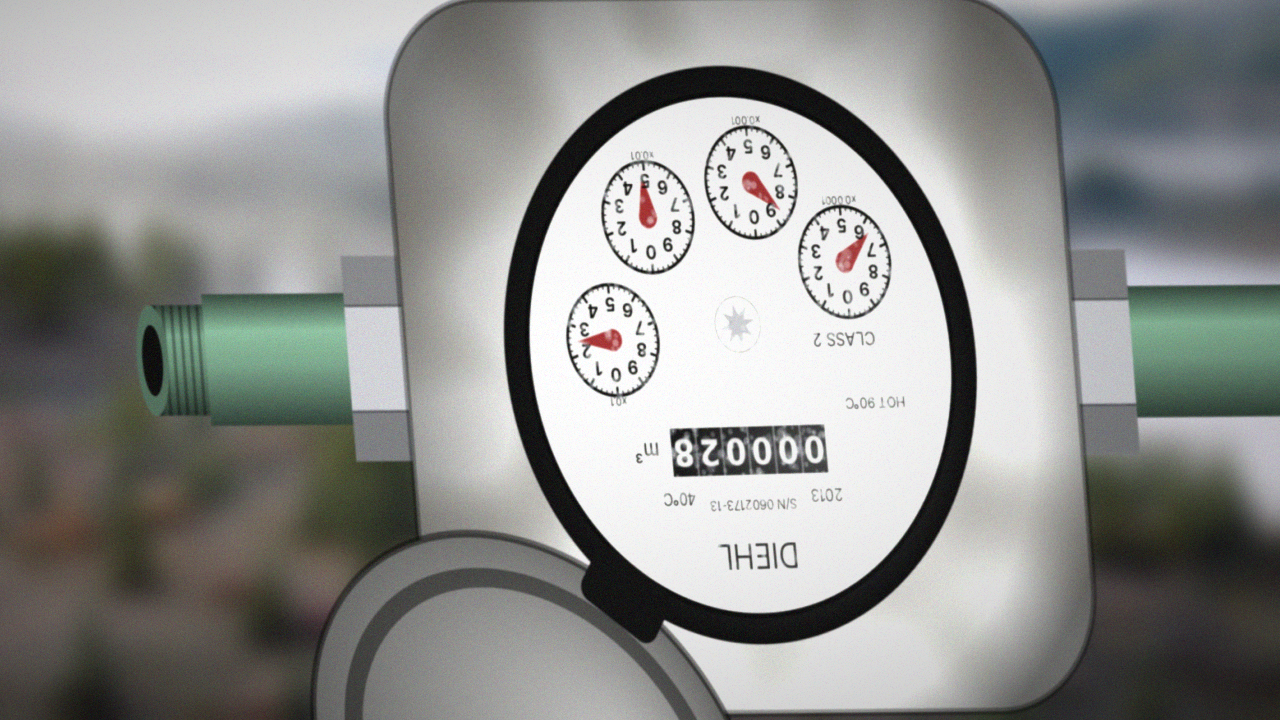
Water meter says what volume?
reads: 28.2486 m³
